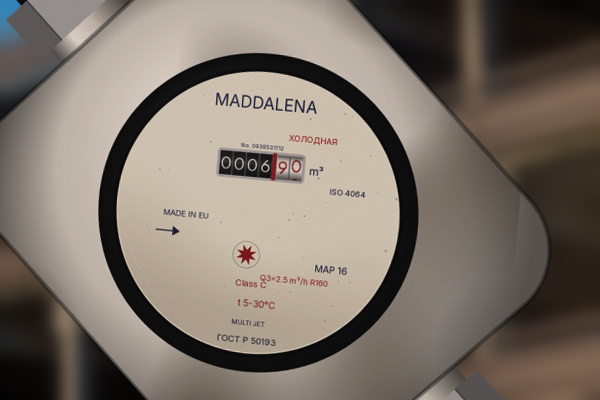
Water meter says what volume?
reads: 6.90 m³
